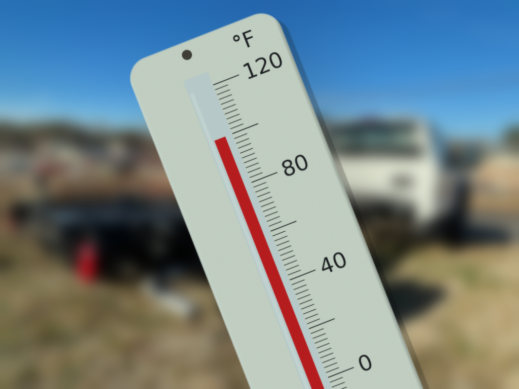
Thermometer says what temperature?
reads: 100 °F
